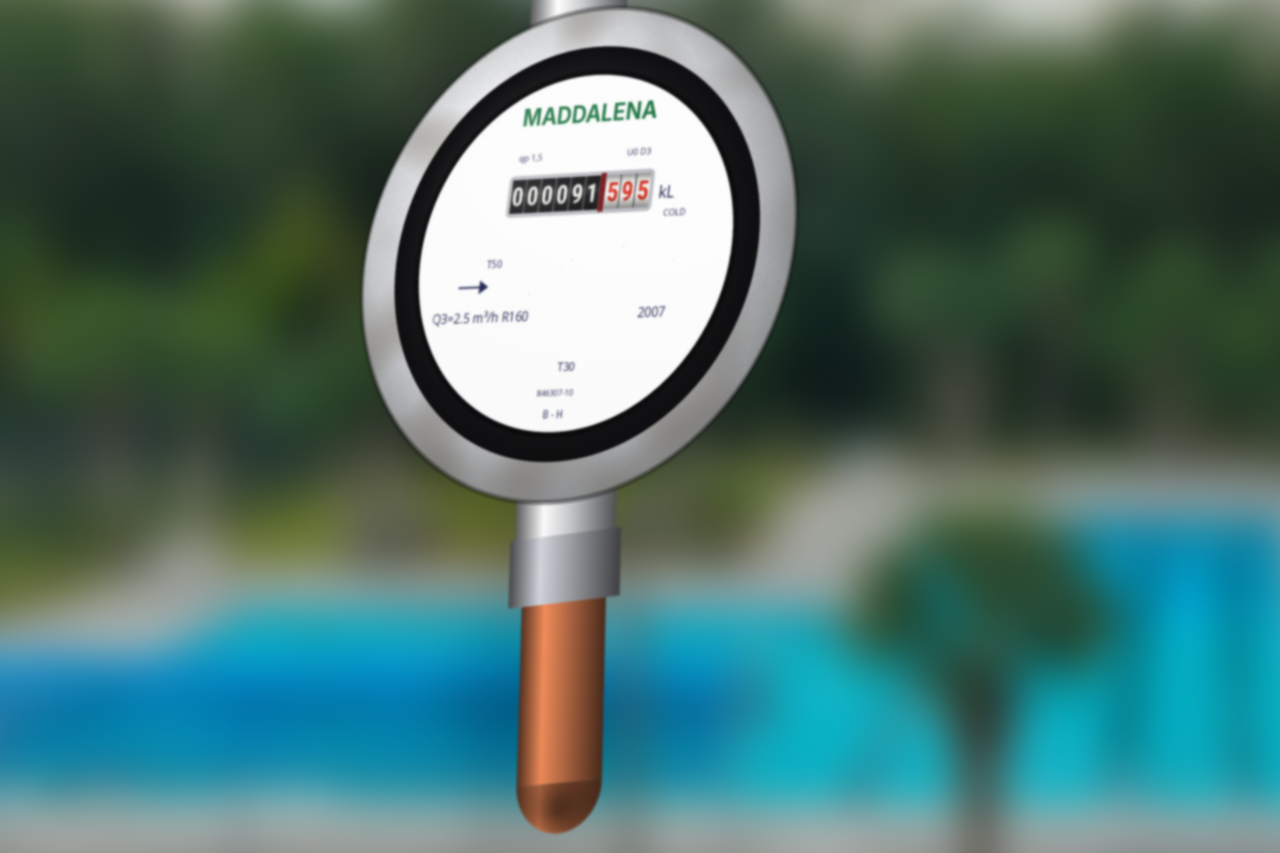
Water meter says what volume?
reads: 91.595 kL
